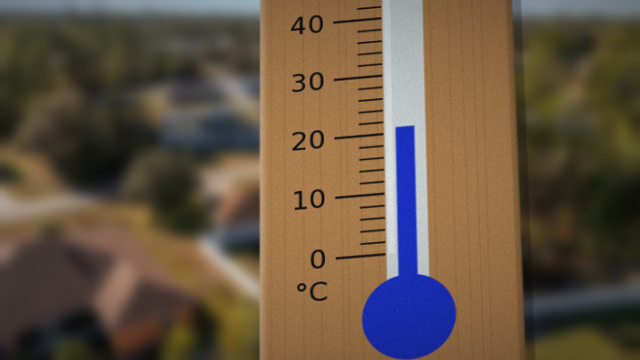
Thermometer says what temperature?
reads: 21 °C
